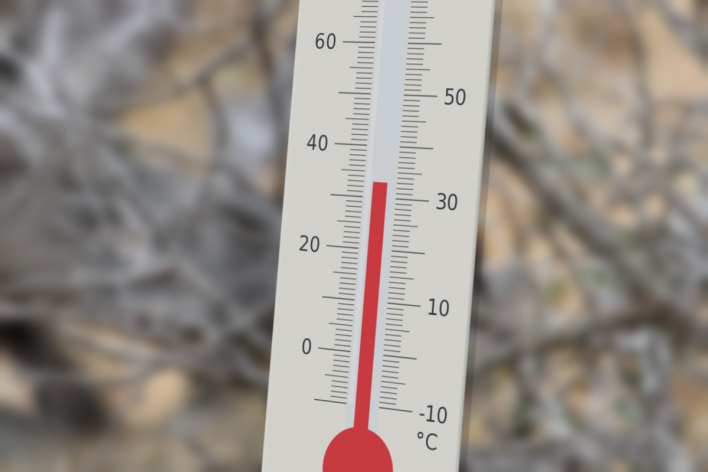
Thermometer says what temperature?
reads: 33 °C
